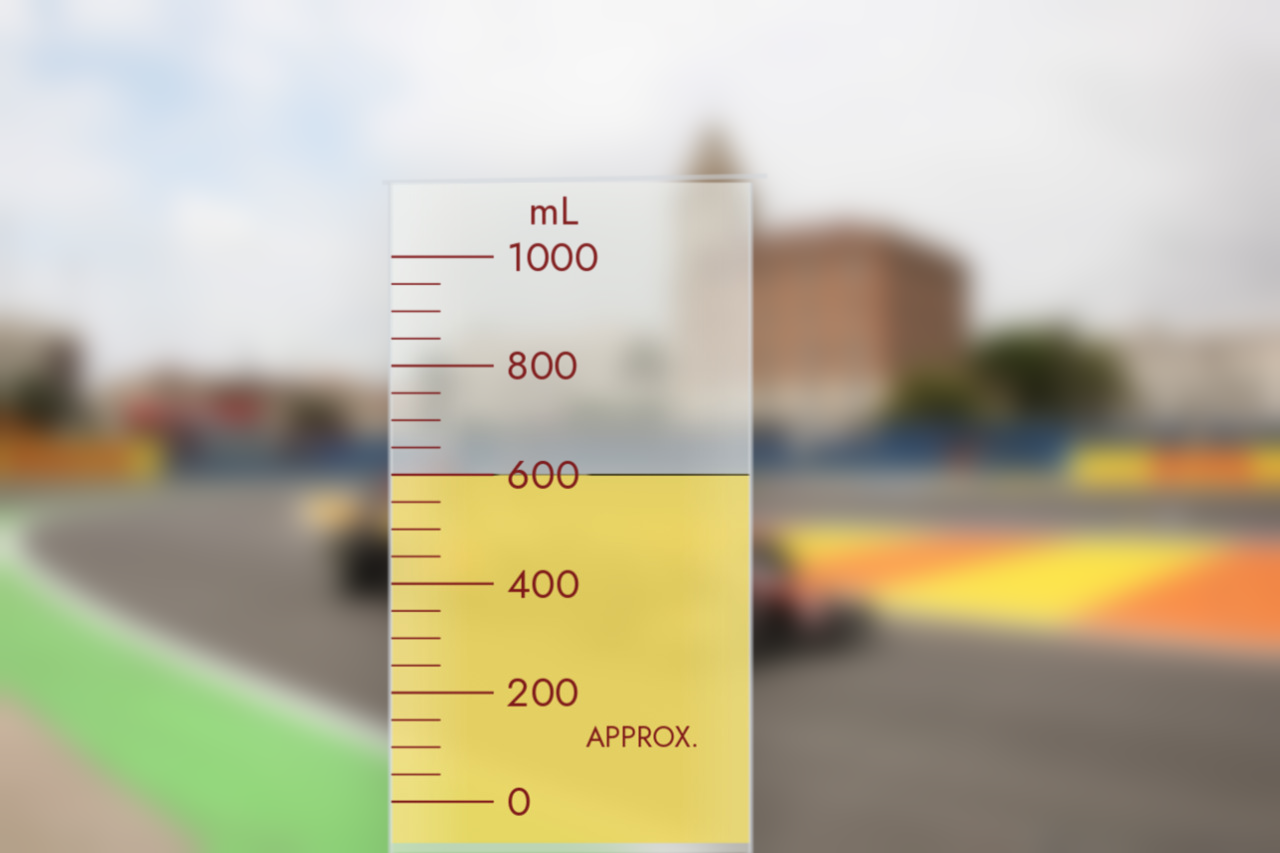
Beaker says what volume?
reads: 600 mL
